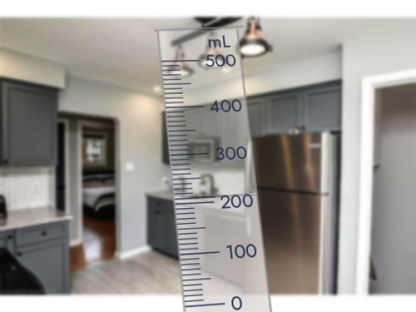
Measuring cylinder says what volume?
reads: 210 mL
